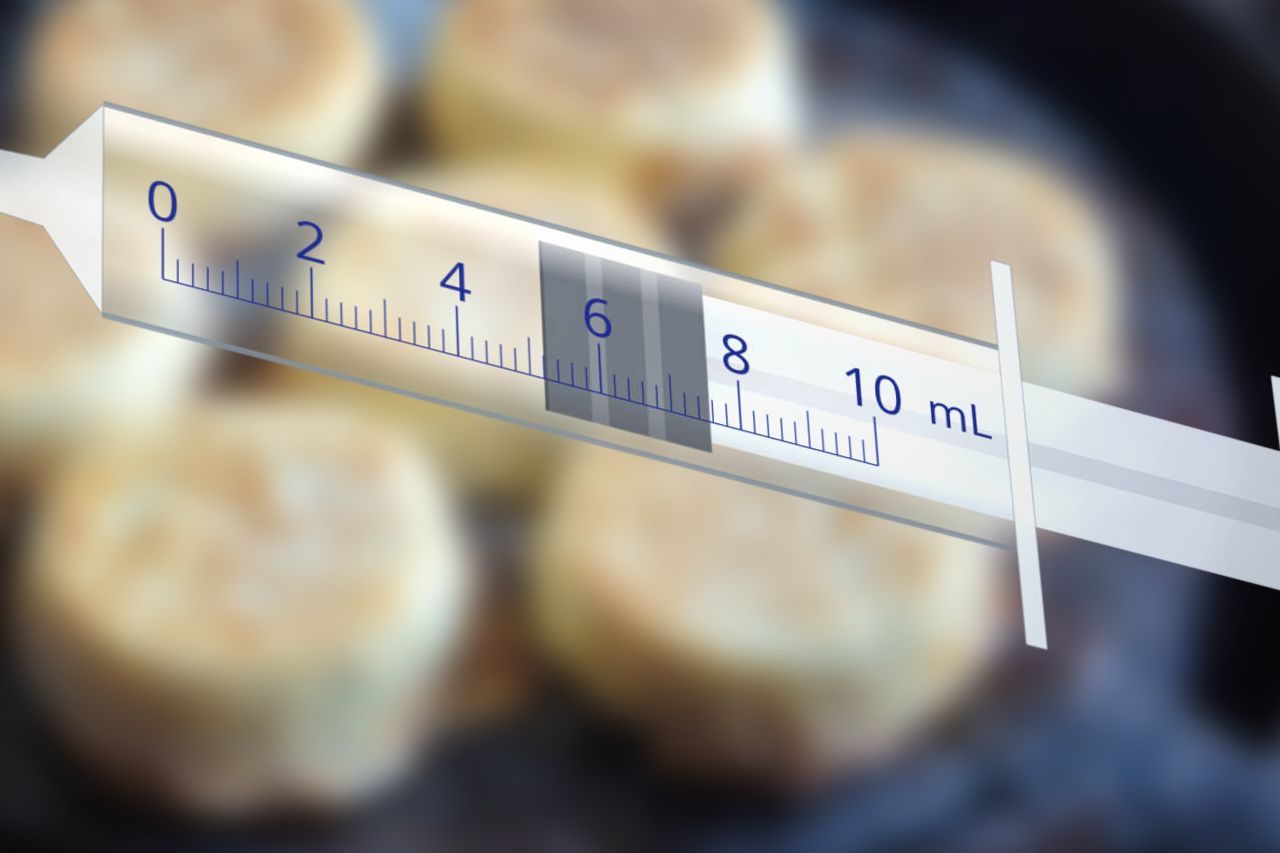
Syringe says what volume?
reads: 5.2 mL
